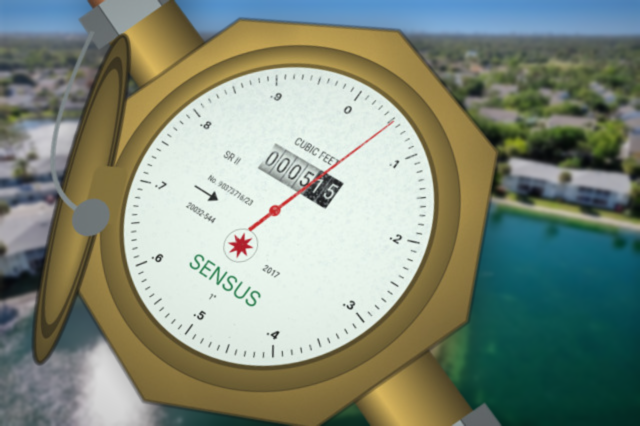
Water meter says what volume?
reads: 515.05 ft³
